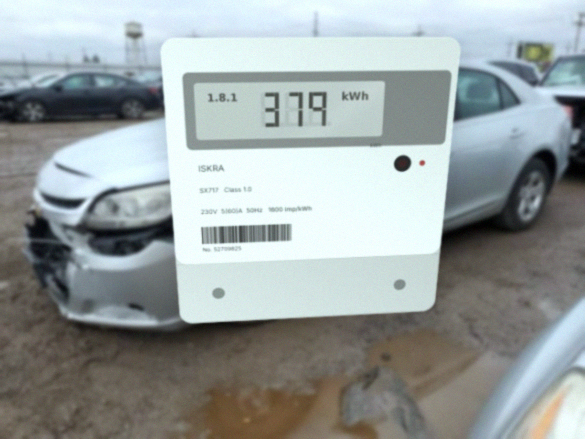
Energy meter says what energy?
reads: 379 kWh
